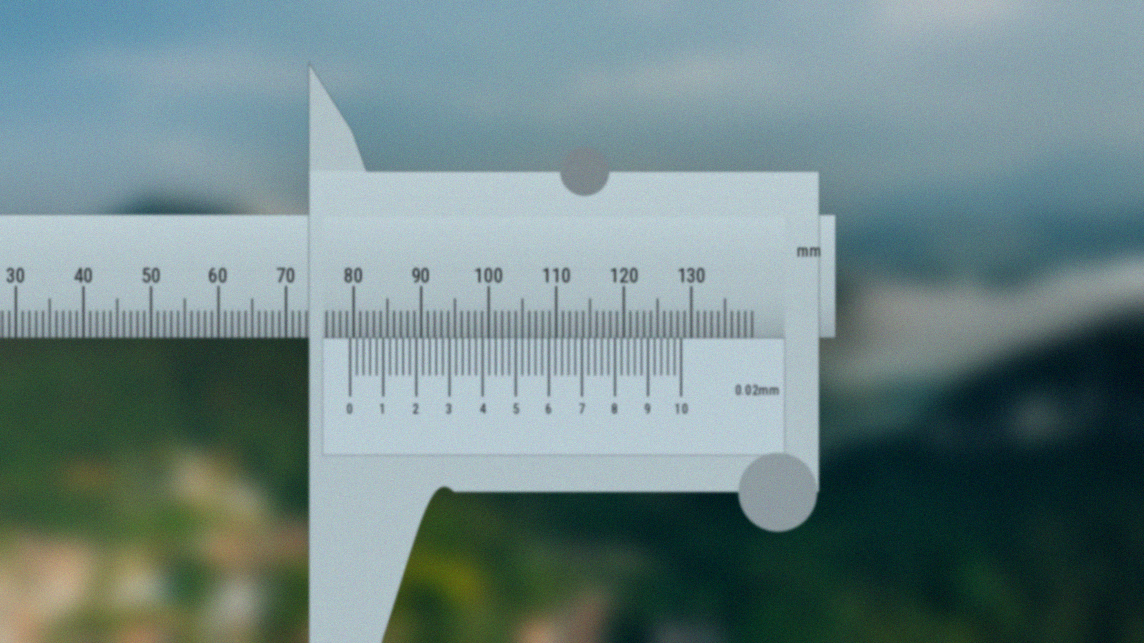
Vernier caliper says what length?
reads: 79.5 mm
